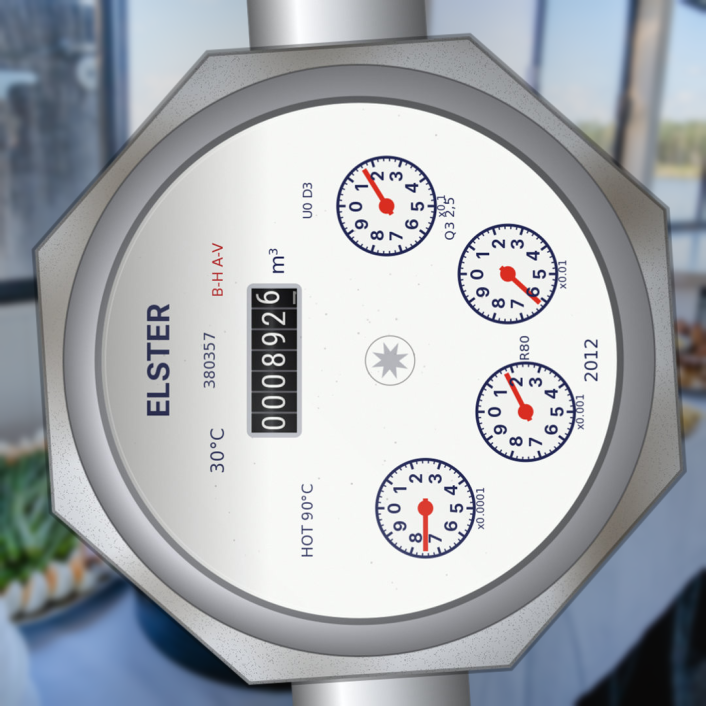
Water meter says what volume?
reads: 8926.1617 m³
